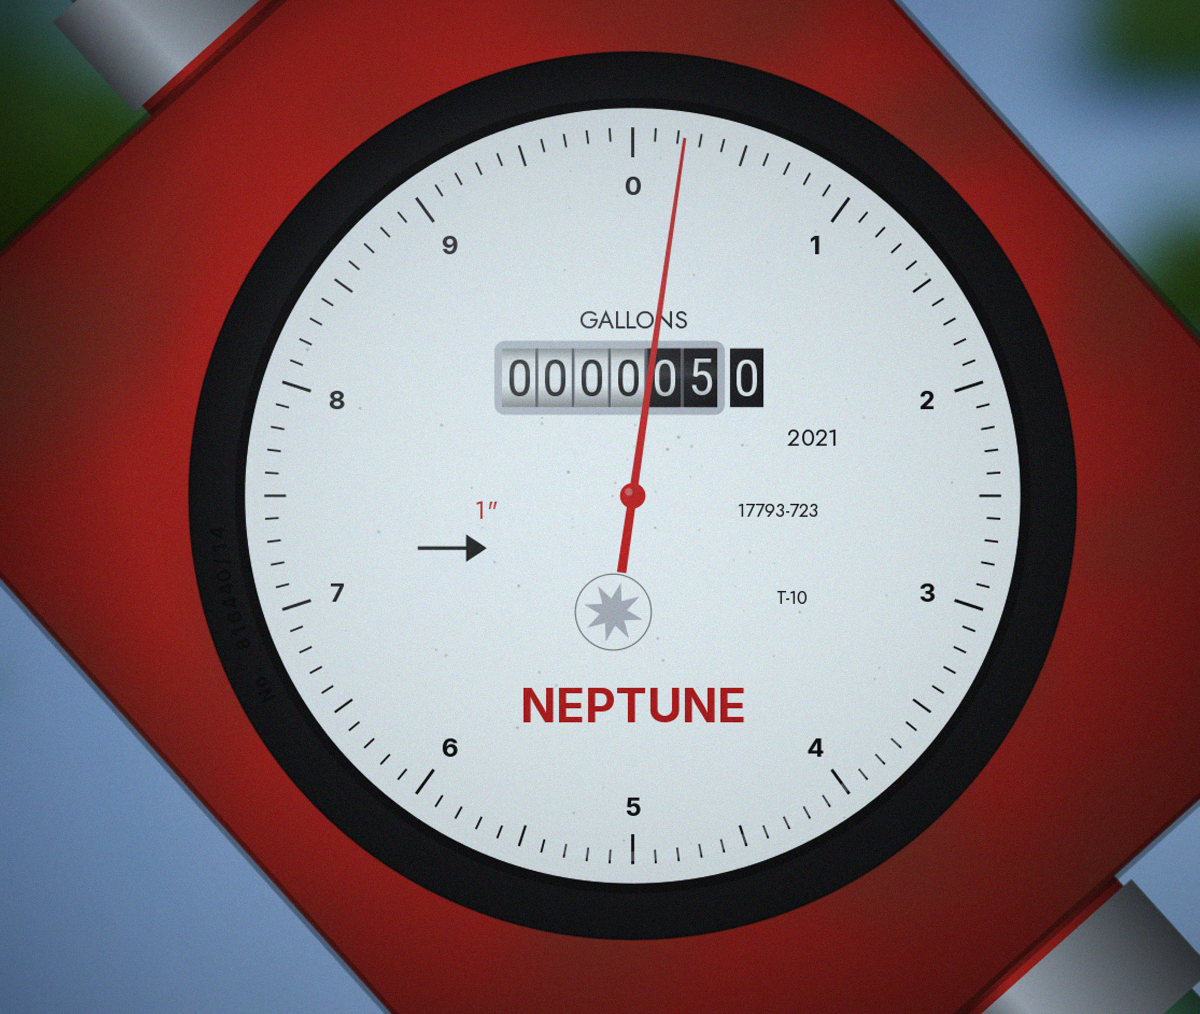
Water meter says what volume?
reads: 50.2 gal
